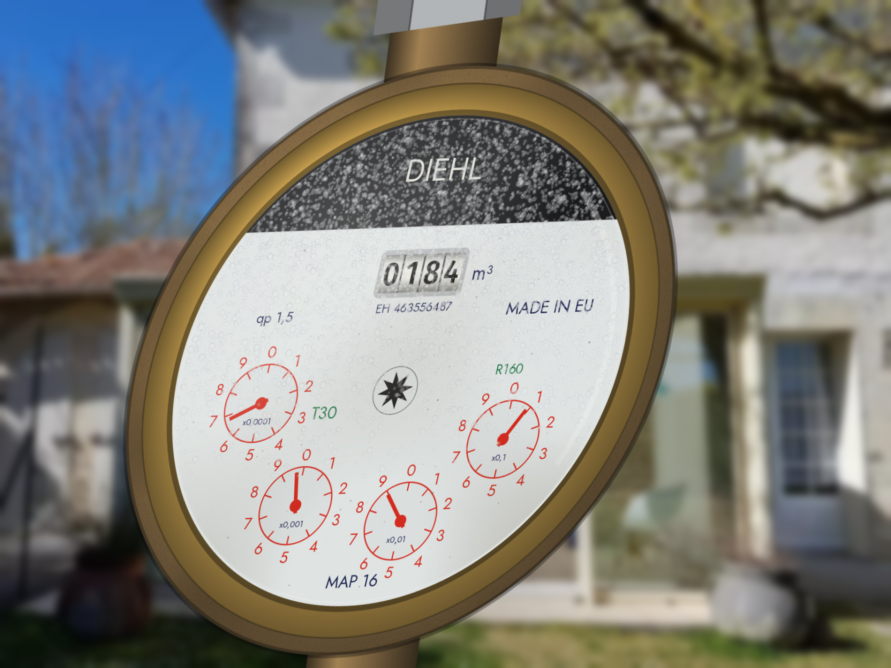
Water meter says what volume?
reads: 184.0896 m³
